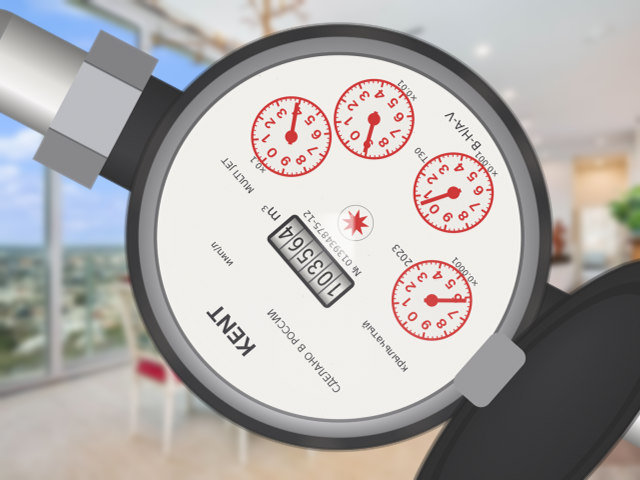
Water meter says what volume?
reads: 103564.3906 m³
